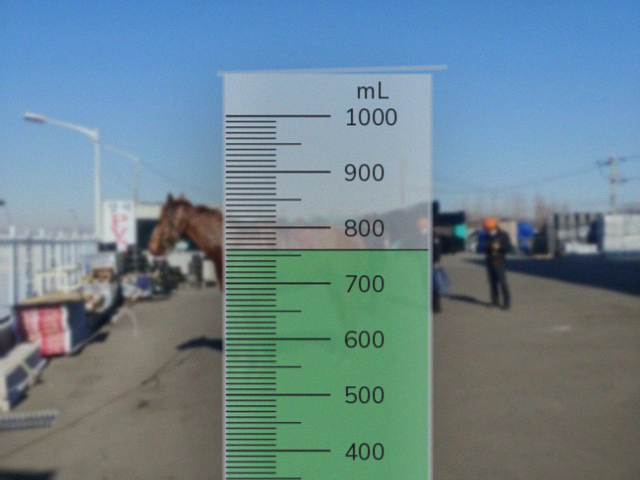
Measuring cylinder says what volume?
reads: 760 mL
